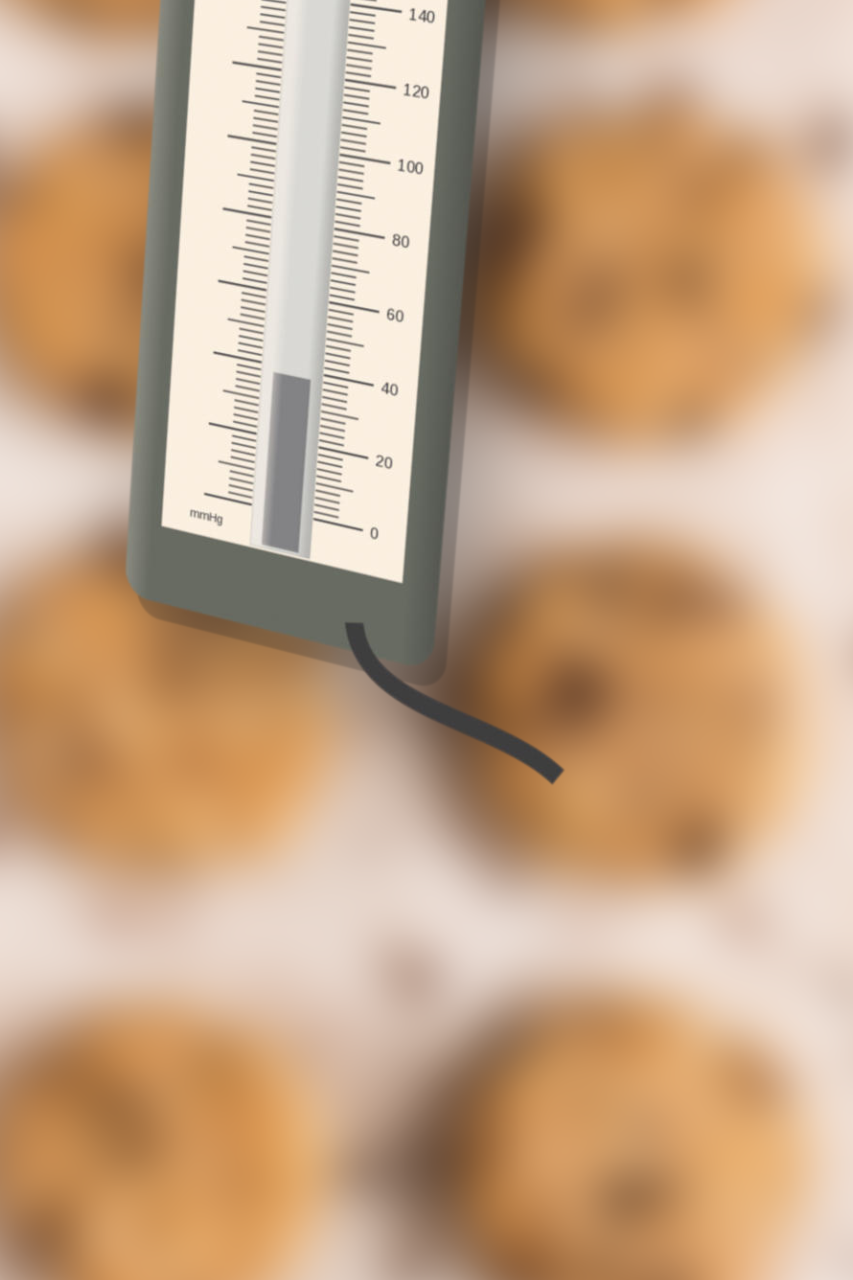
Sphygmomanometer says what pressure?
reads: 38 mmHg
